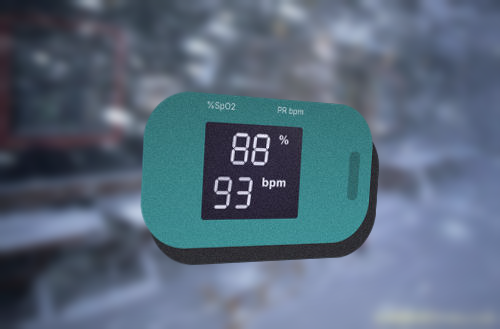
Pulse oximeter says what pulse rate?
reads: 93 bpm
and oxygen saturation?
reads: 88 %
